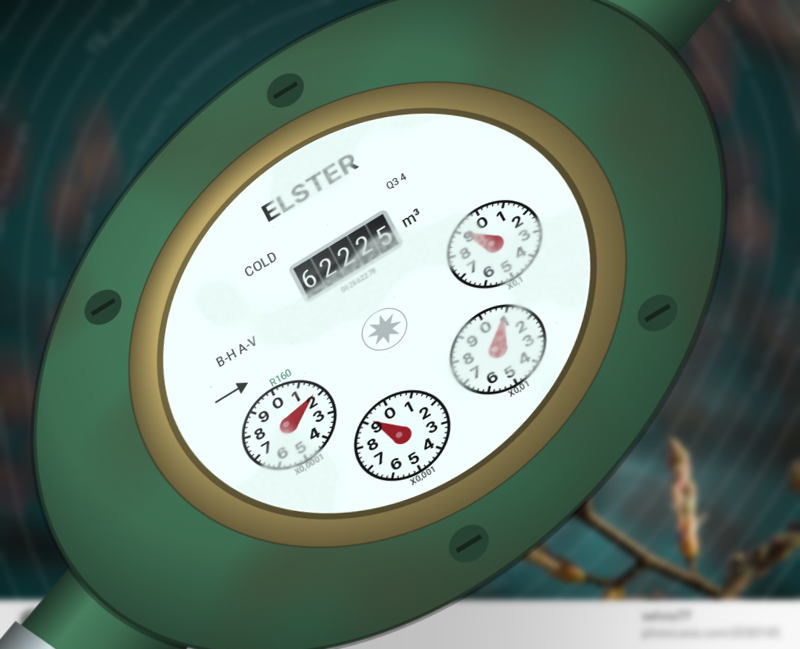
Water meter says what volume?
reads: 62224.9091 m³
